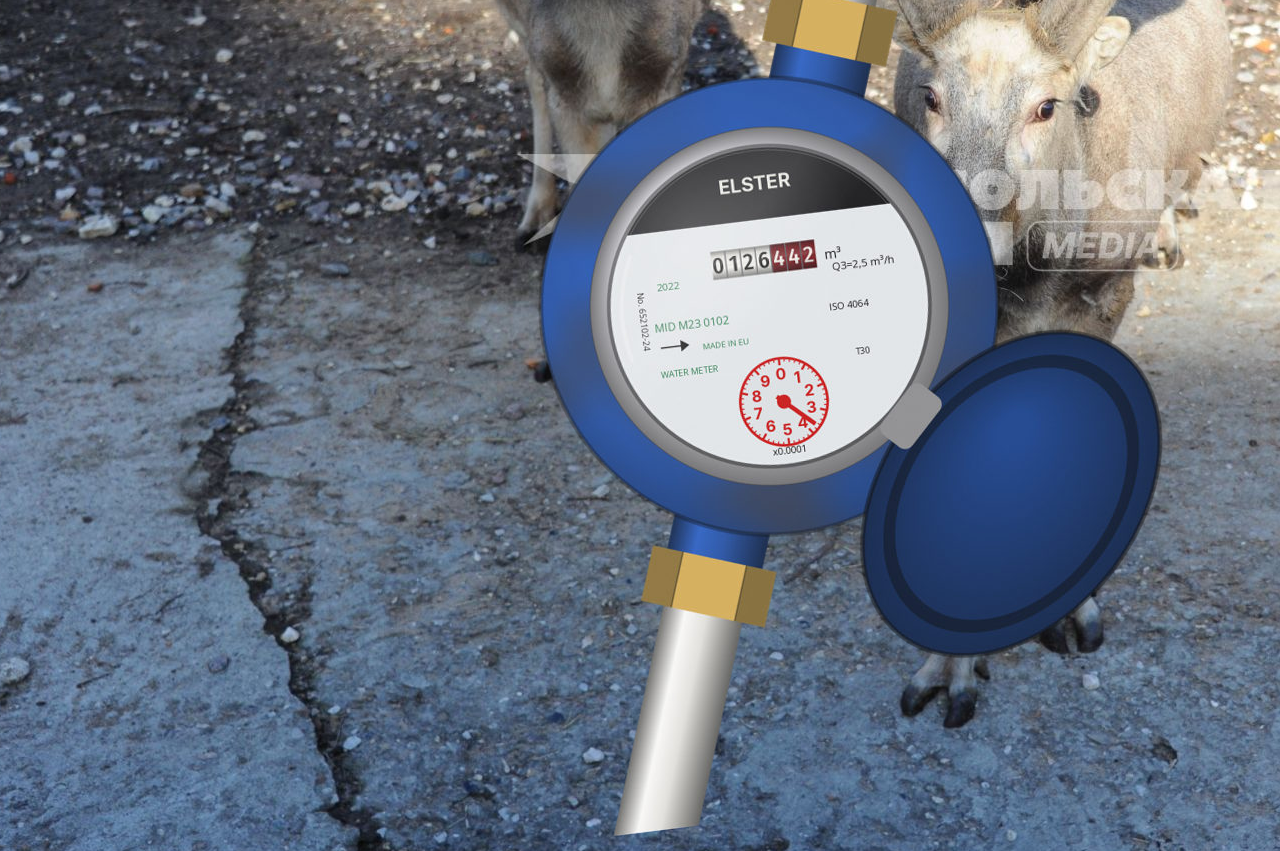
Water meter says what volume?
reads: 126.4423 m³
